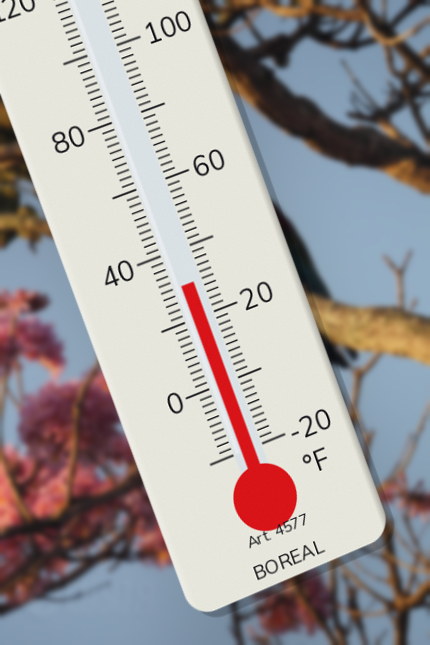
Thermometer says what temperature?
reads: 30 °F
